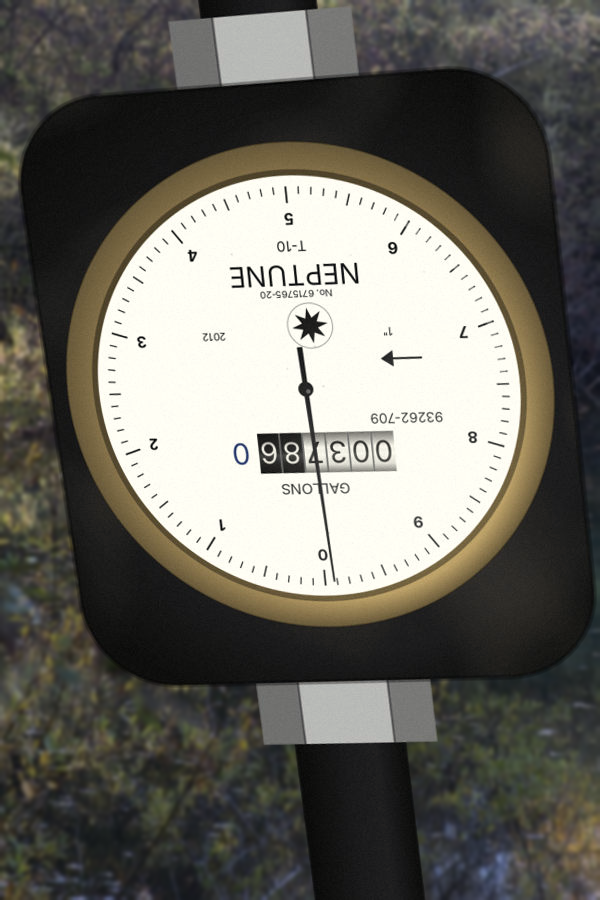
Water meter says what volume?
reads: 37859.9 gal
